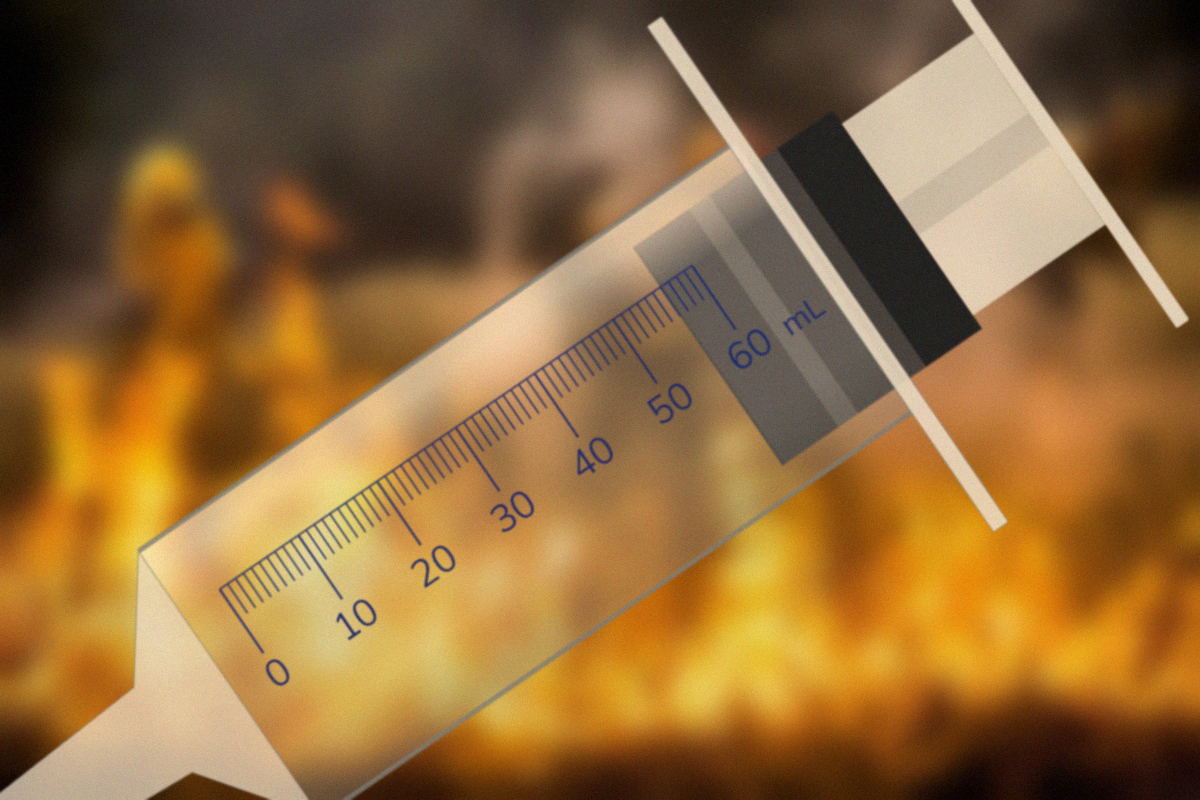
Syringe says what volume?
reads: 56 mL
